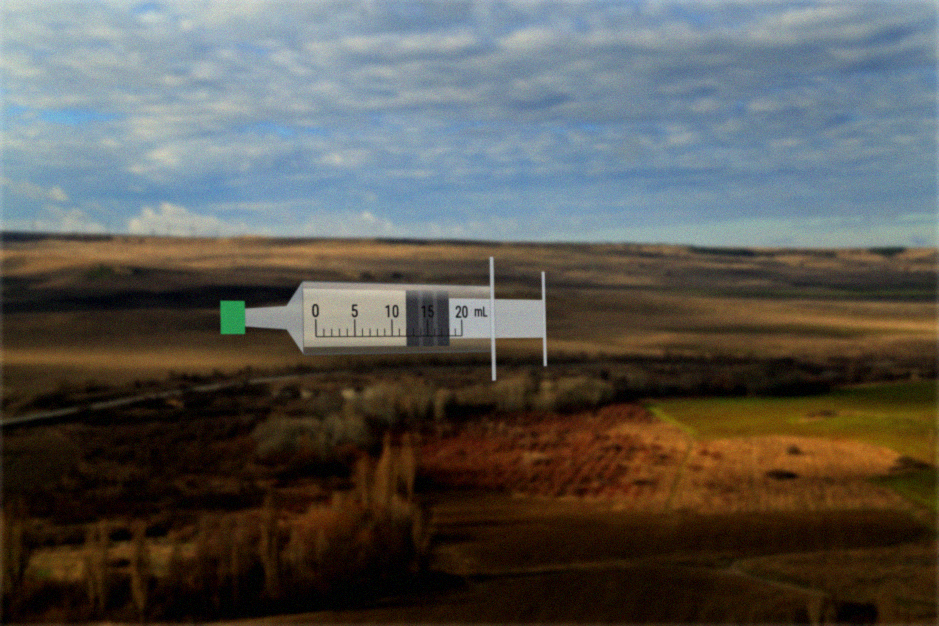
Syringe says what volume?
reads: 12 mL
